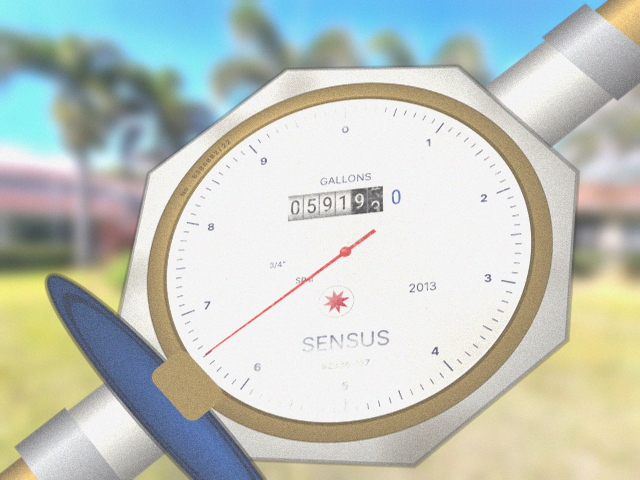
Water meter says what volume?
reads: 591926.5 gal
